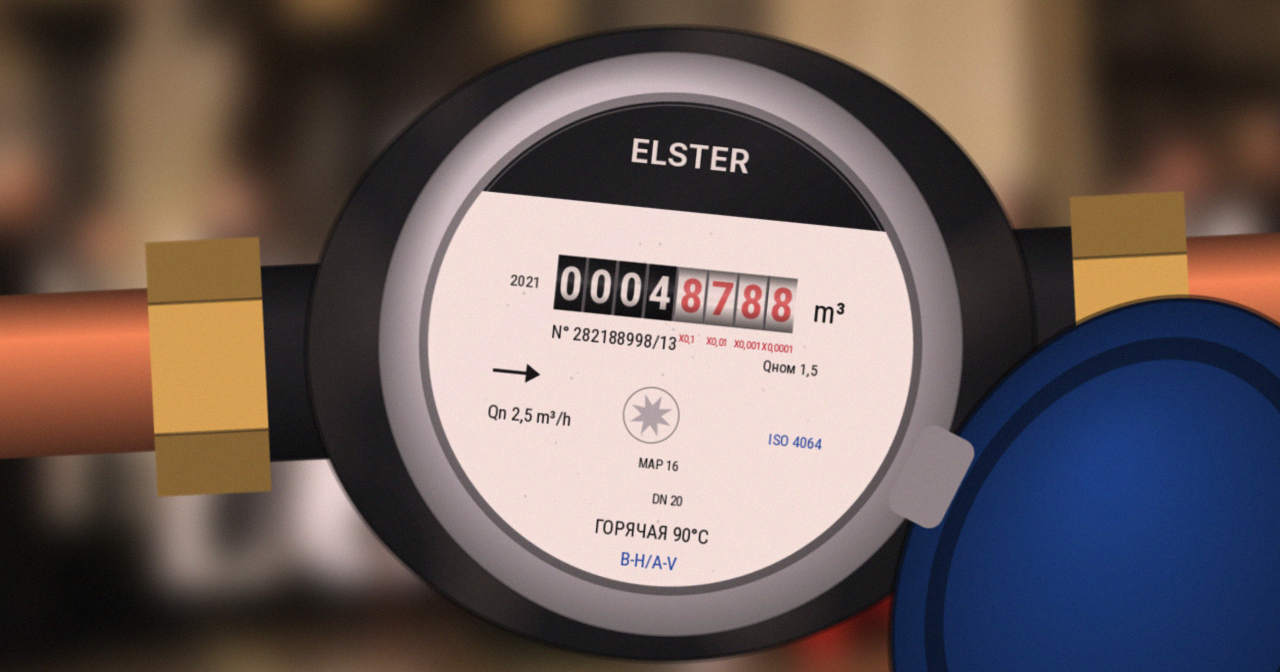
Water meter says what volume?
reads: 4.8788 m³
